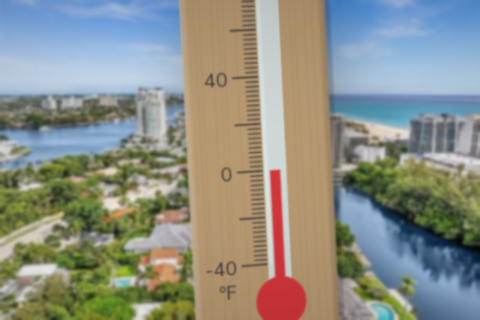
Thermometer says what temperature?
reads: 0 °F
